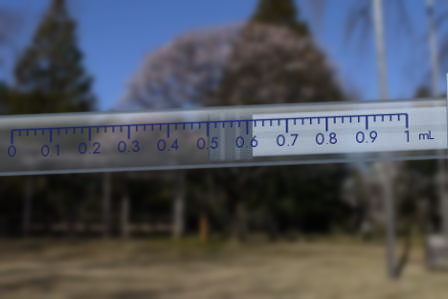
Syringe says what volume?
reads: 0.5 mL
